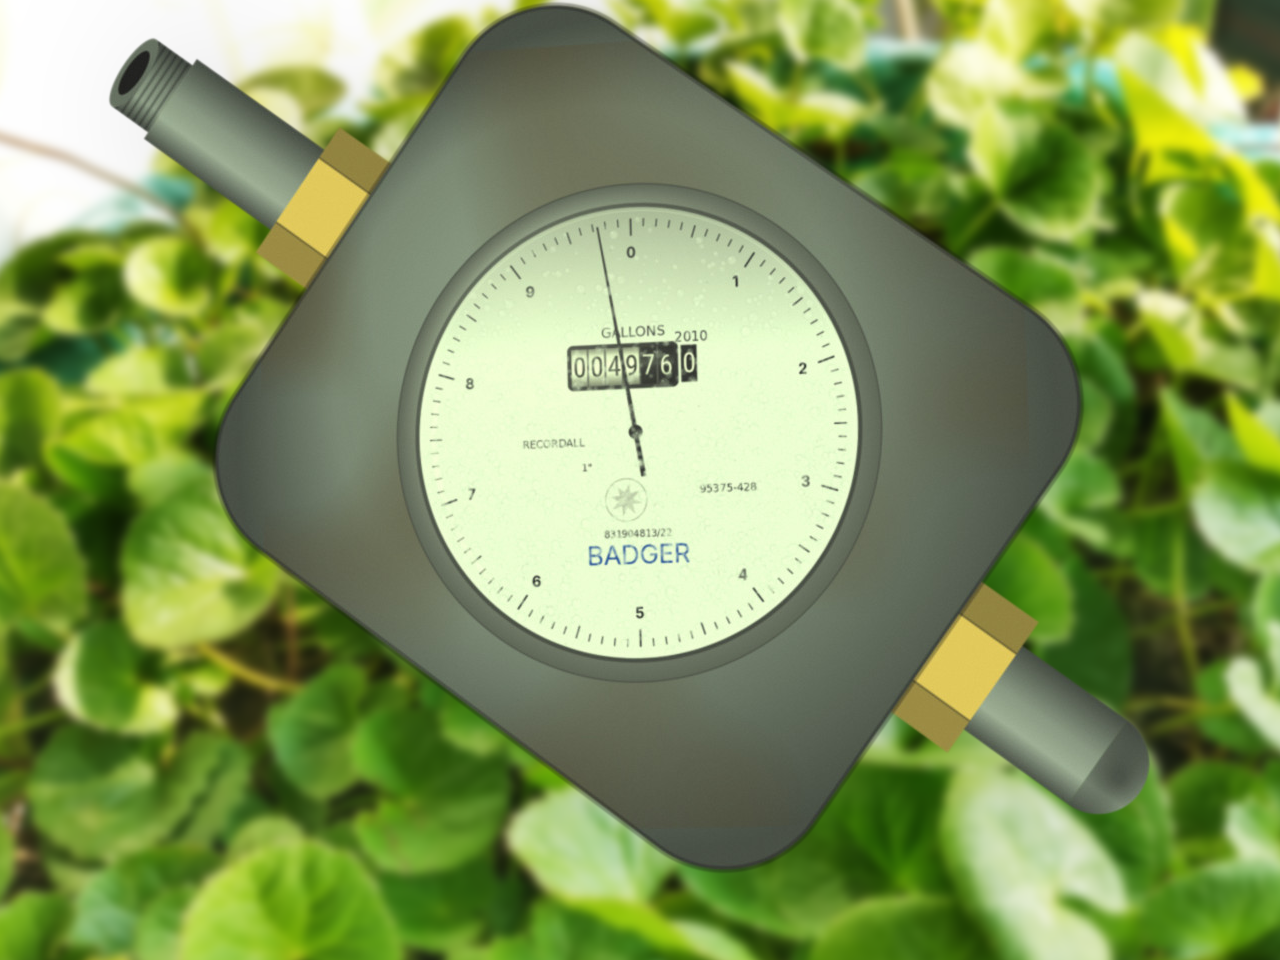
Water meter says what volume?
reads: 49759.7 gal
